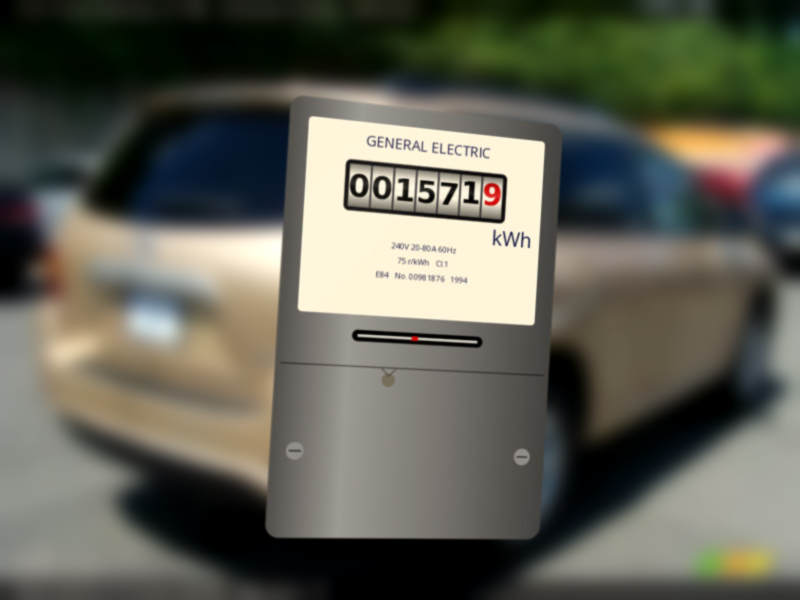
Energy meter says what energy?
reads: 1571.9 kWh
